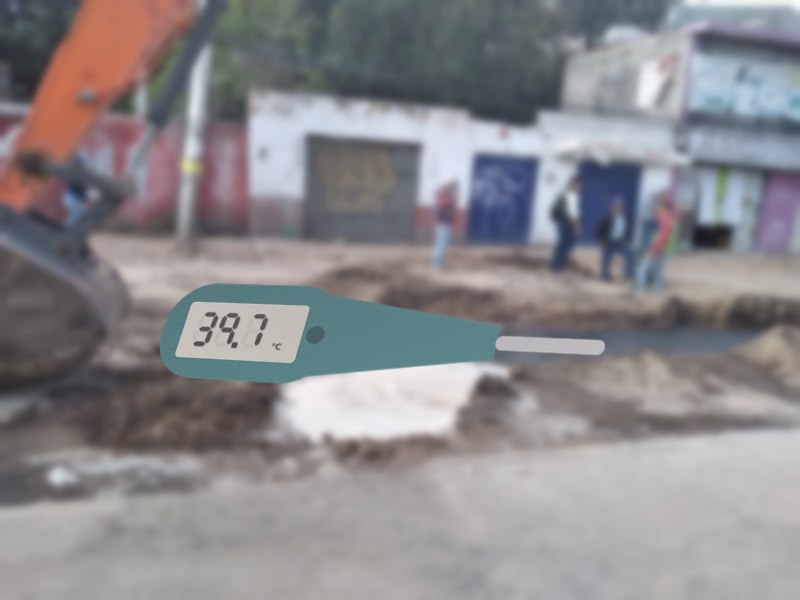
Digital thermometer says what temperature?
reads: 39.7 °C
